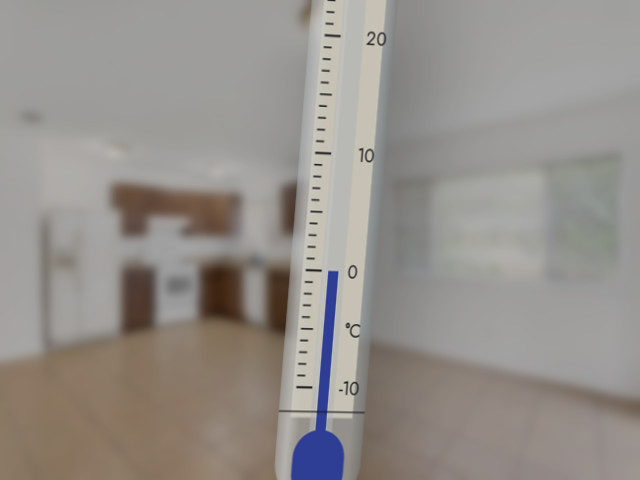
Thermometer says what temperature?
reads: 0 °C
